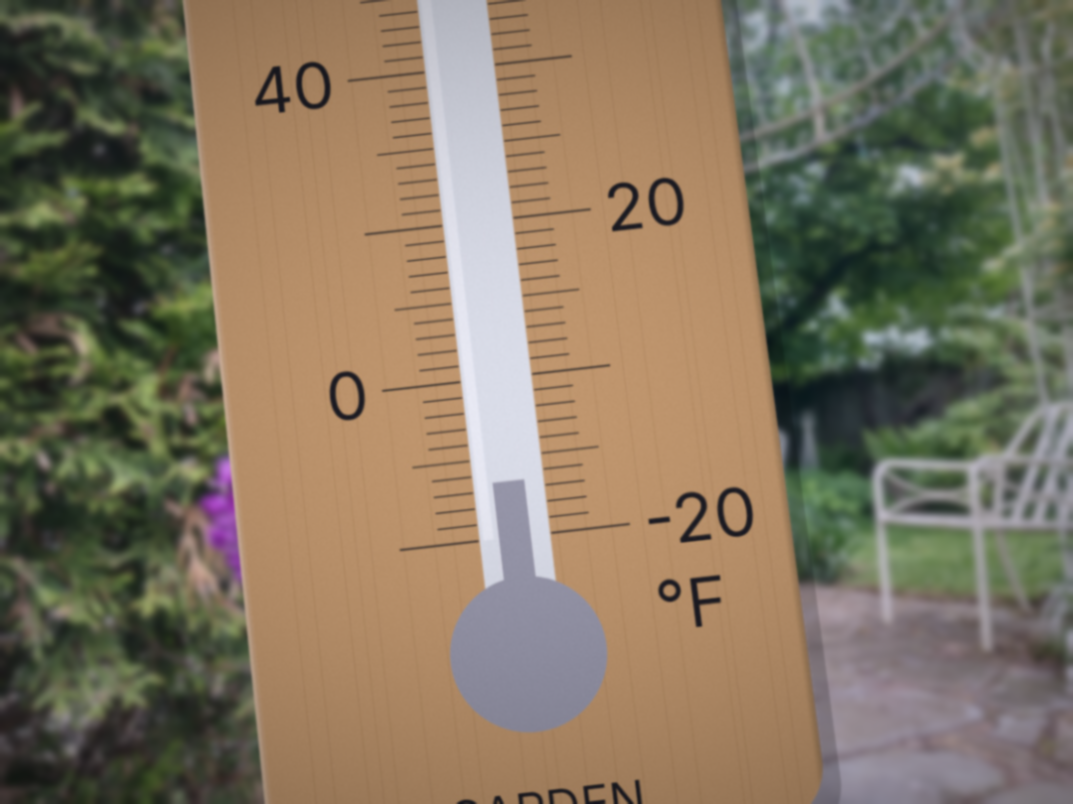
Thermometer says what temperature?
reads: -13 °F
